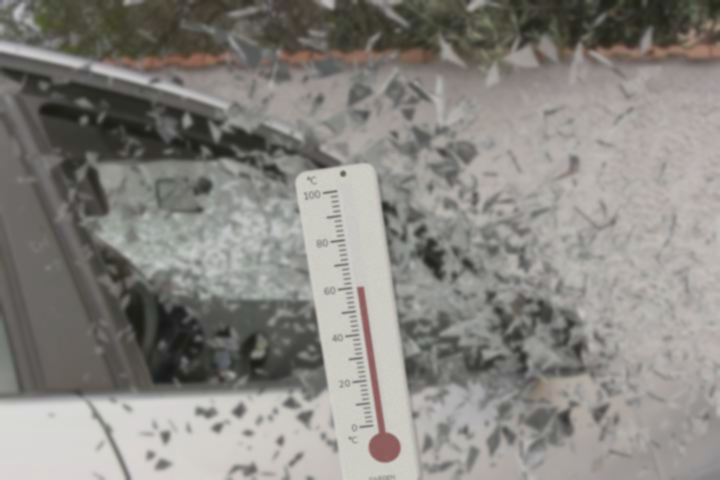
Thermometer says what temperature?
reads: 60 °C
